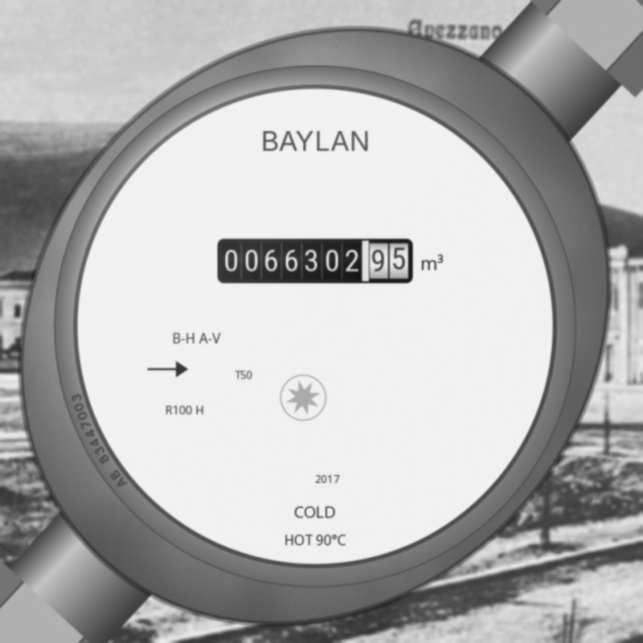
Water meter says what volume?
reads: 66302.95 m³
